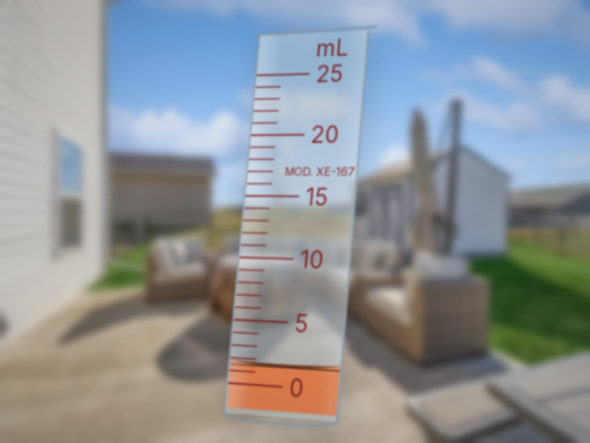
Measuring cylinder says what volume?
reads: 1.5 mL
